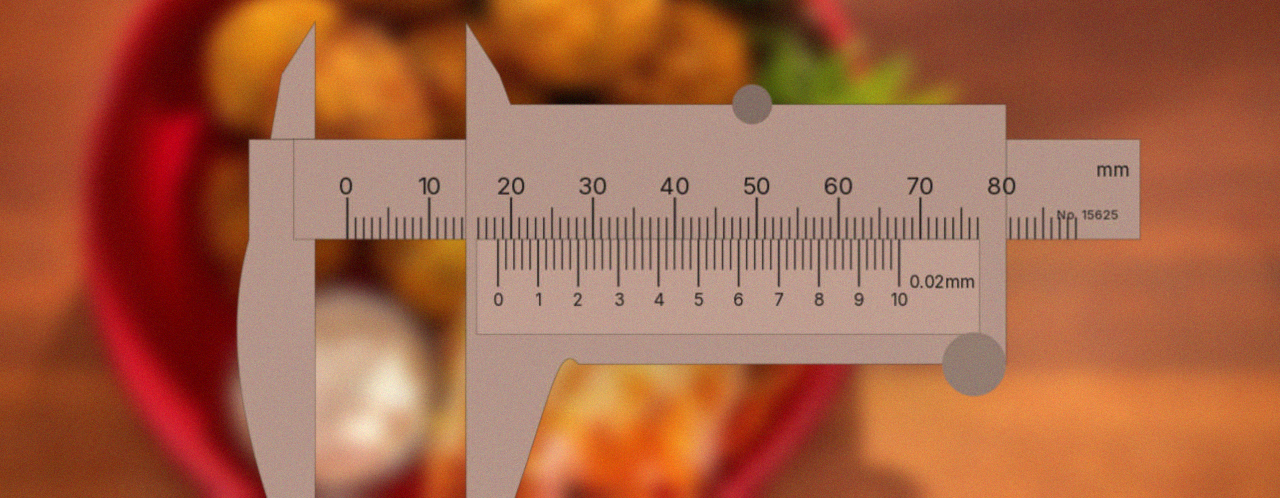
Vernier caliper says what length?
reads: 18.4 mm
